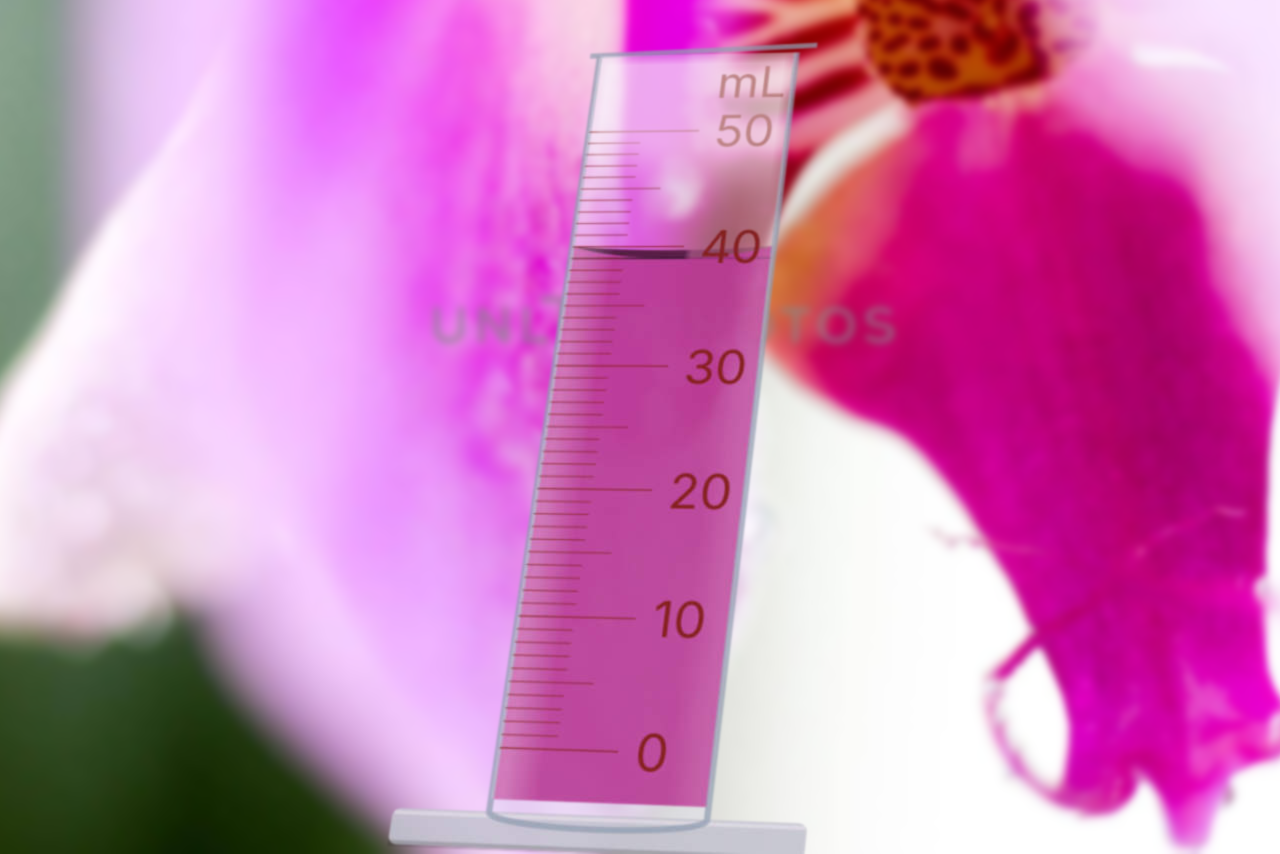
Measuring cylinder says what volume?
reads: 39 mL
